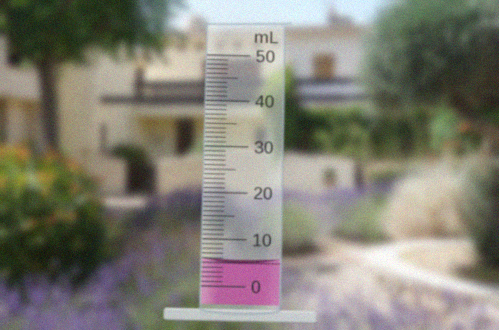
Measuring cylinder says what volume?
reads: 5 mL
